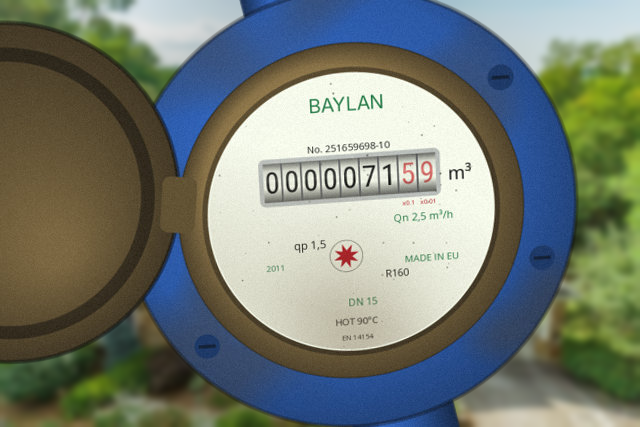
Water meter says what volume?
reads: 71.59 m³
